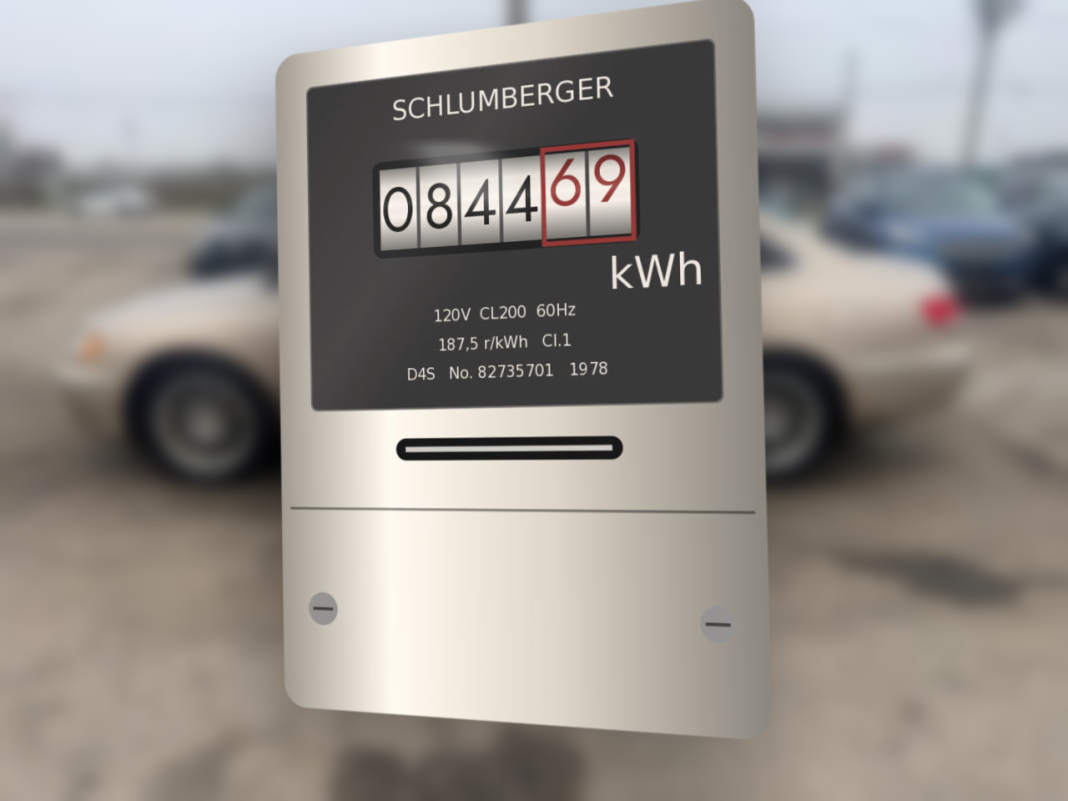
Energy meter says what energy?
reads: 844.69 kWh
